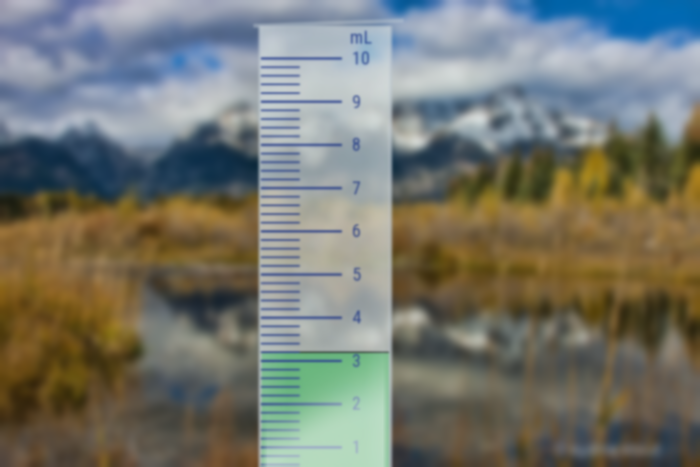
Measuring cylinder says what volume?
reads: 3.2 mL
